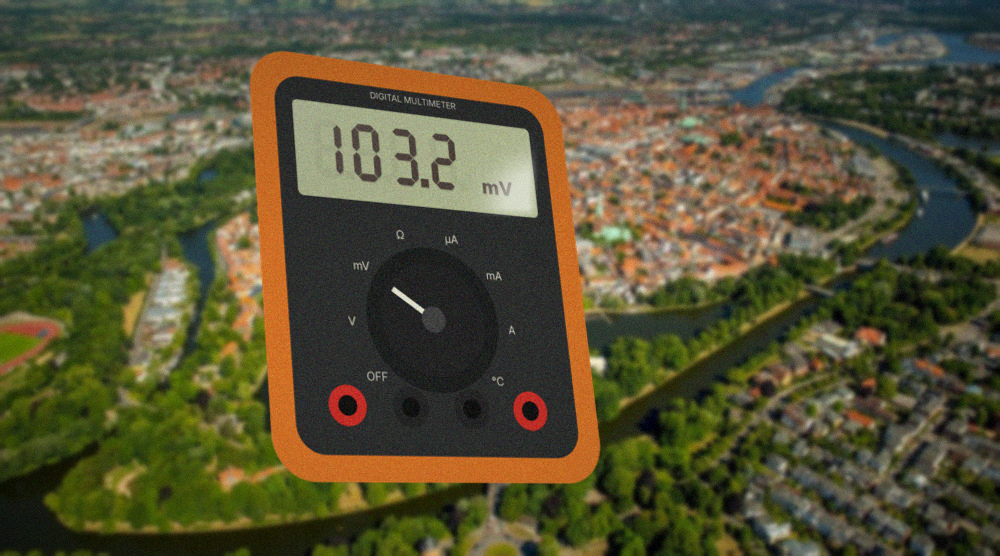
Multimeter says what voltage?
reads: 103.2 mV
